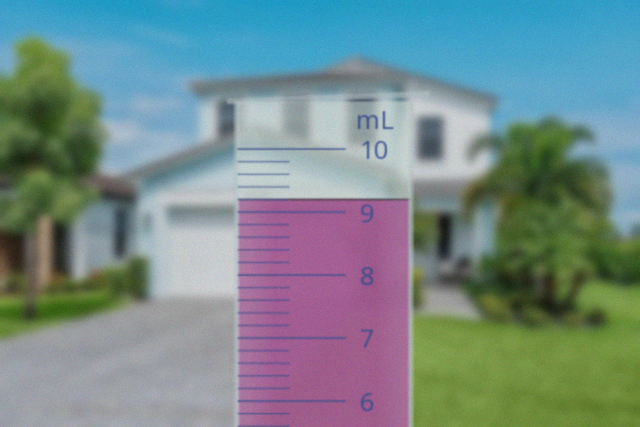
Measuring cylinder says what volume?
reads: 9.2 mL
